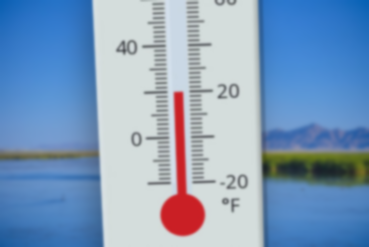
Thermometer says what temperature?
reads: 20 °F
